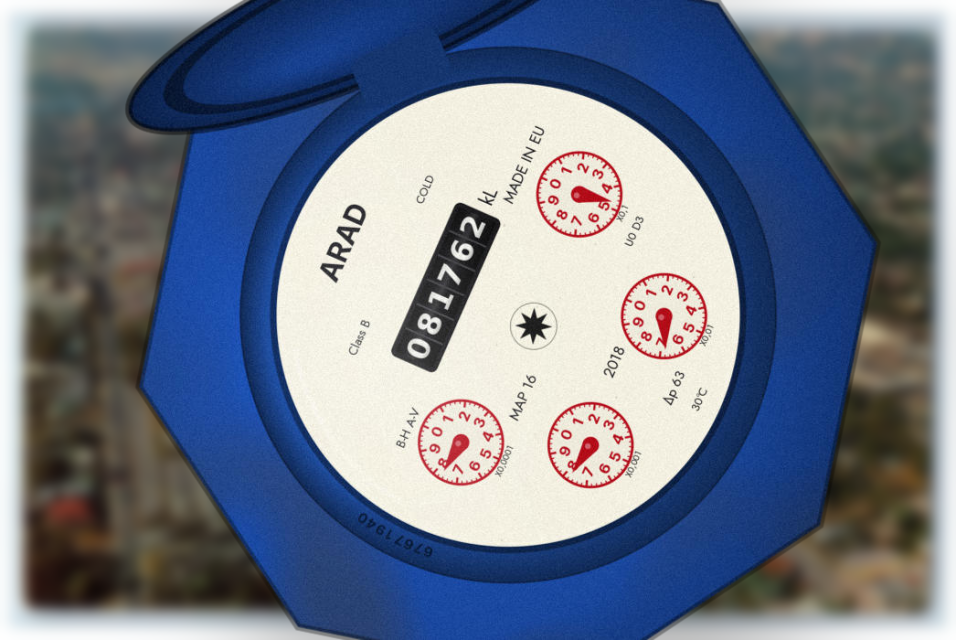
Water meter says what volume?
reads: 81762.4677 kL
